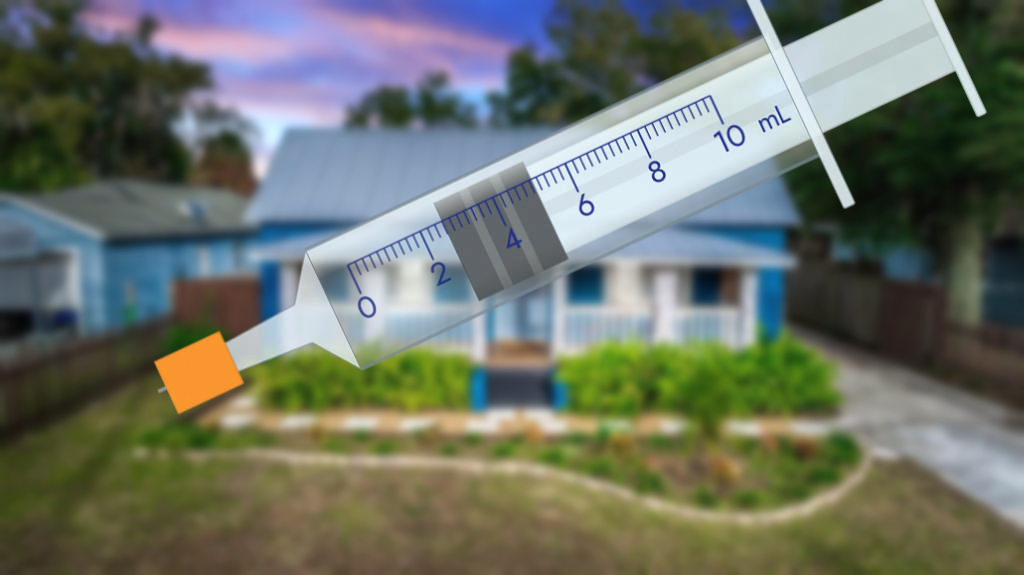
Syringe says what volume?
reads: 2.6 mL
